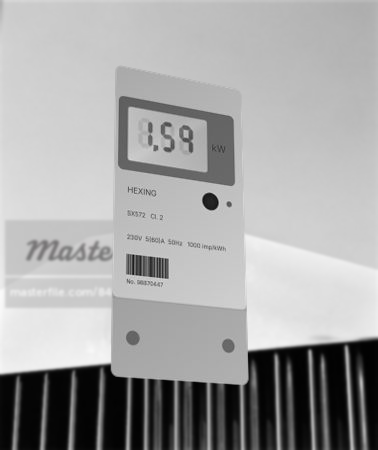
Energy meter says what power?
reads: 1.59 kW
